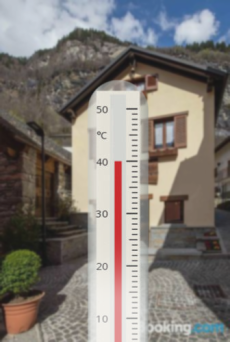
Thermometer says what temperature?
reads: 40 °C
